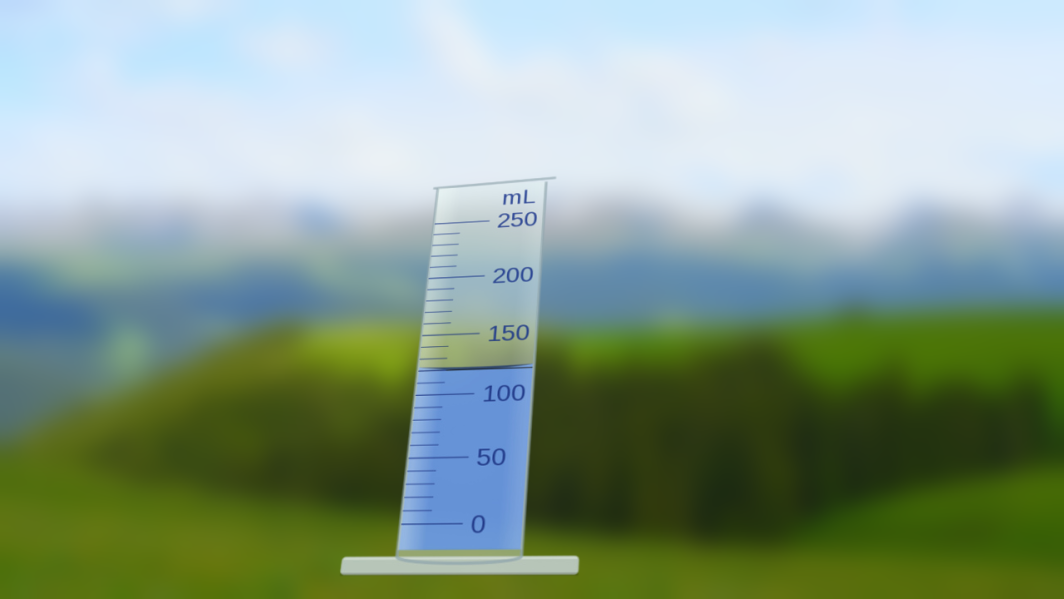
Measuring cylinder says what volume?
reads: 120 mL
